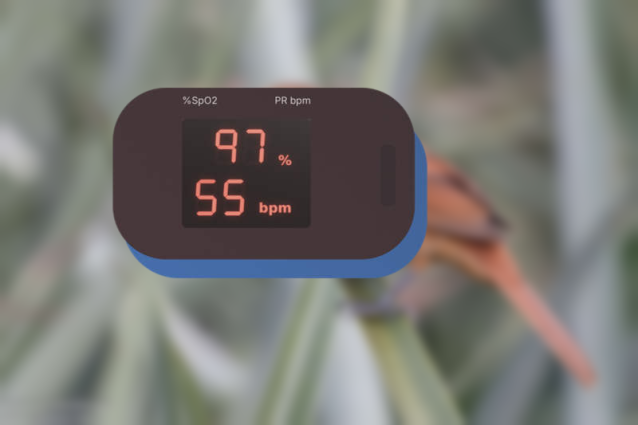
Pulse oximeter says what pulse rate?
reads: 55 bpm
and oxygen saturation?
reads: 97 %
